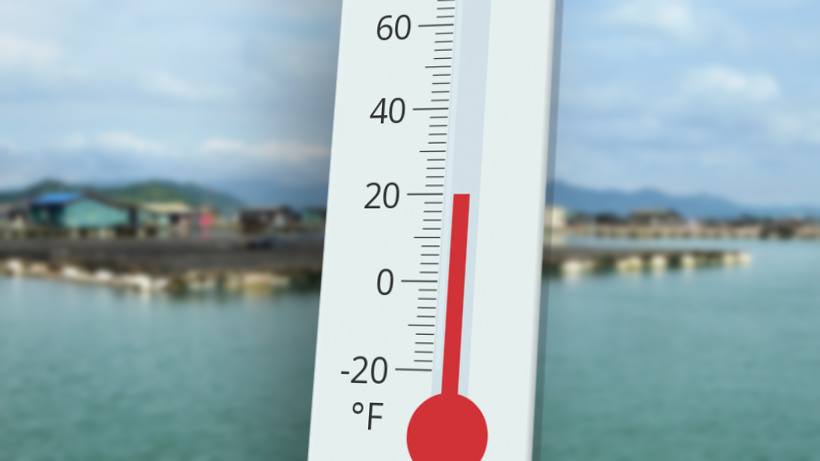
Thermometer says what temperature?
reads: 20 °F
